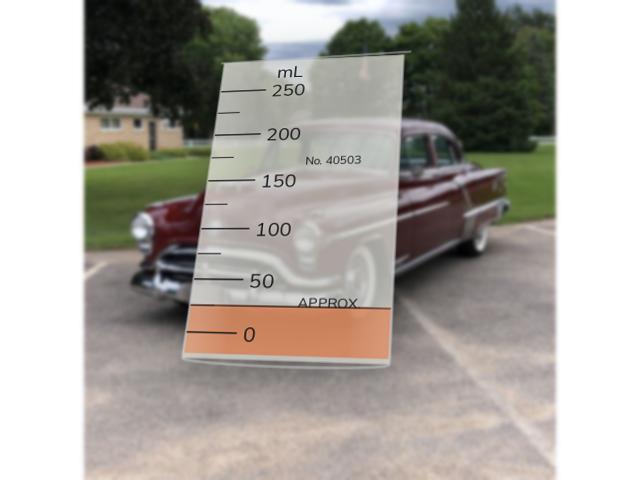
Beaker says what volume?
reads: 25 mL
